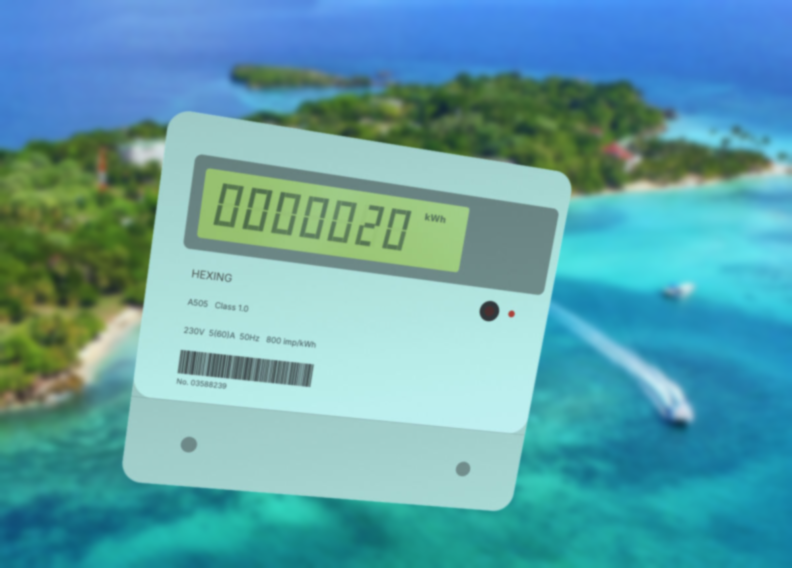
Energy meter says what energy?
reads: 20 kWh
